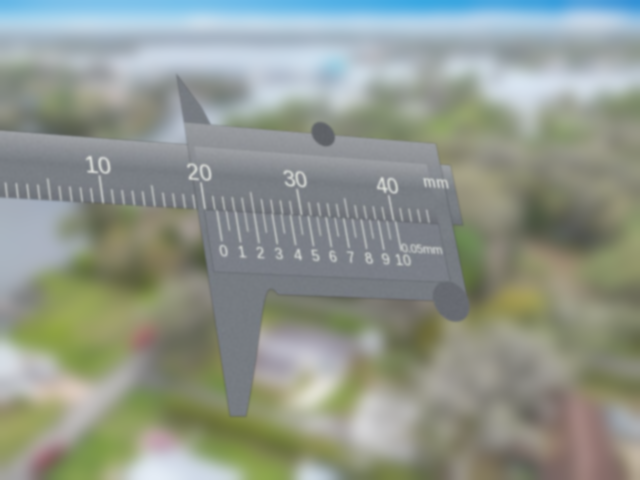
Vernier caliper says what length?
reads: 21.2 mm
